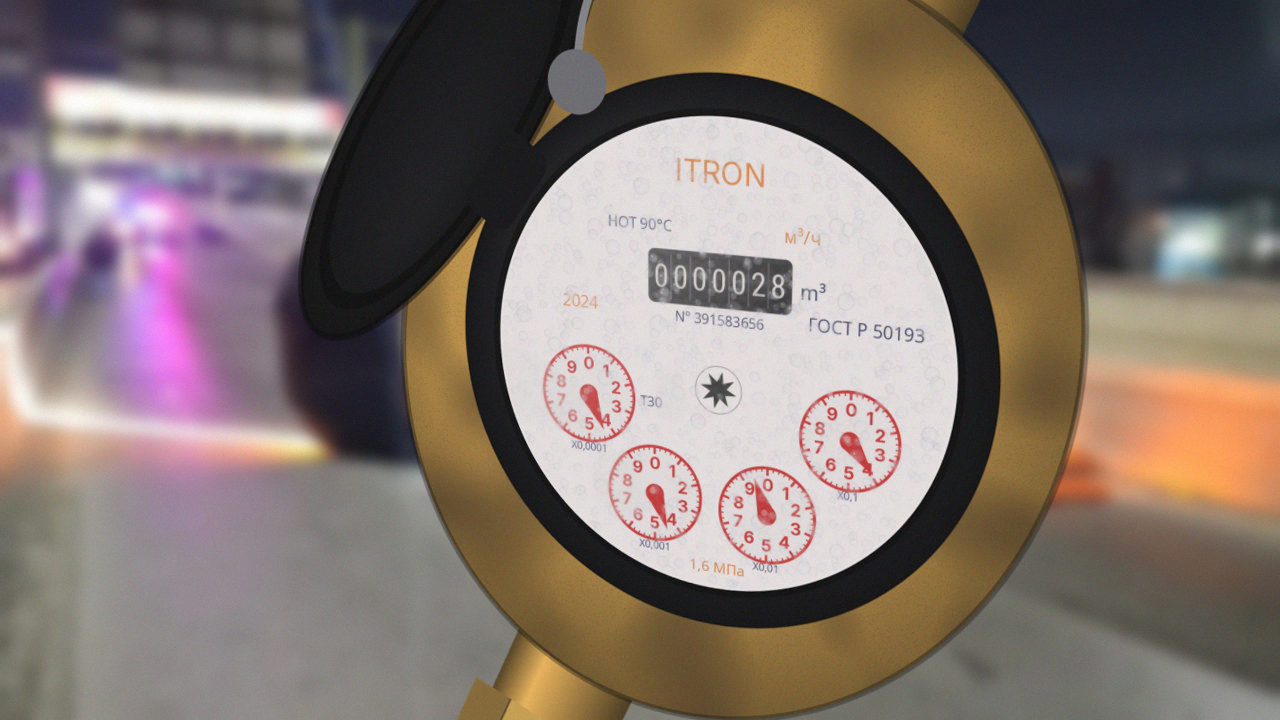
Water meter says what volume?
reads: 28.3944 m³
